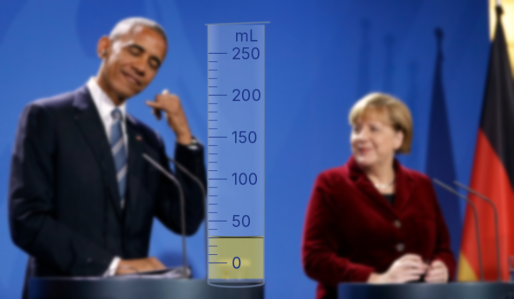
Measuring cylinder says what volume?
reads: 30 mL
